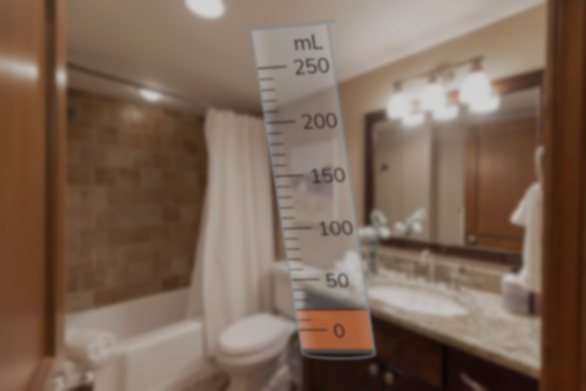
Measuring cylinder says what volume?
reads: 20 mL
